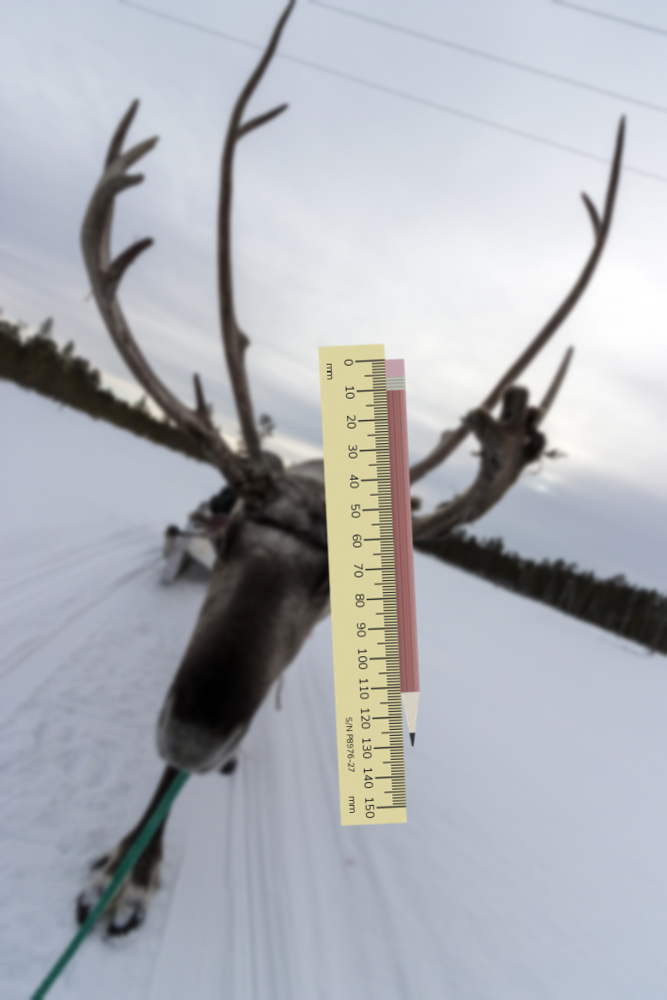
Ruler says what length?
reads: 130 mm
